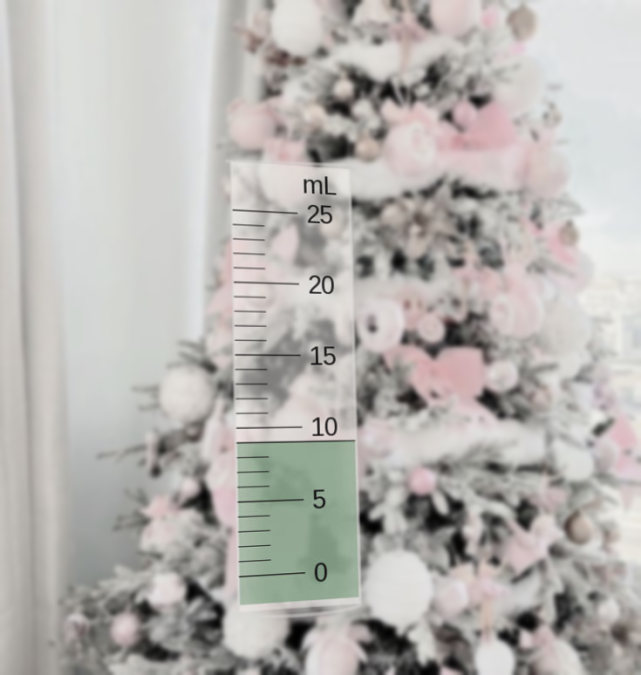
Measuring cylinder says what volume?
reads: 9 mL
